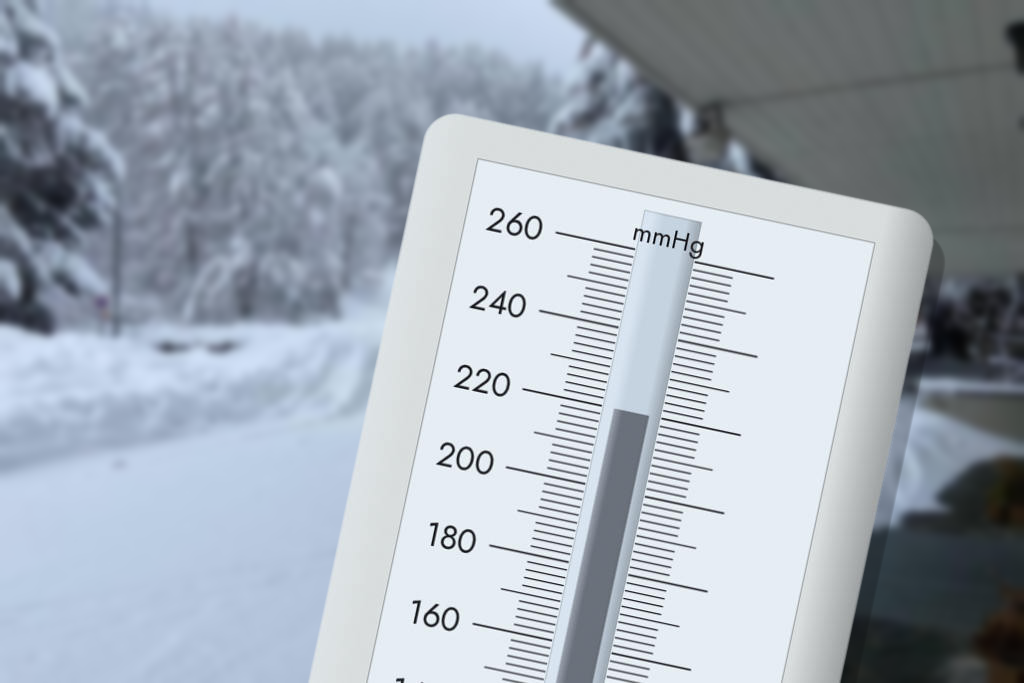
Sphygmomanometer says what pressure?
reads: 220 mmHg
